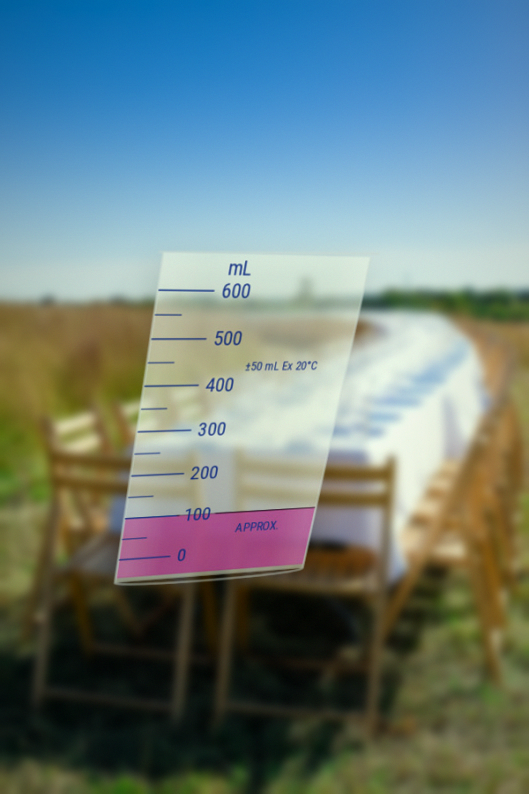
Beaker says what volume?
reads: 100 mL
